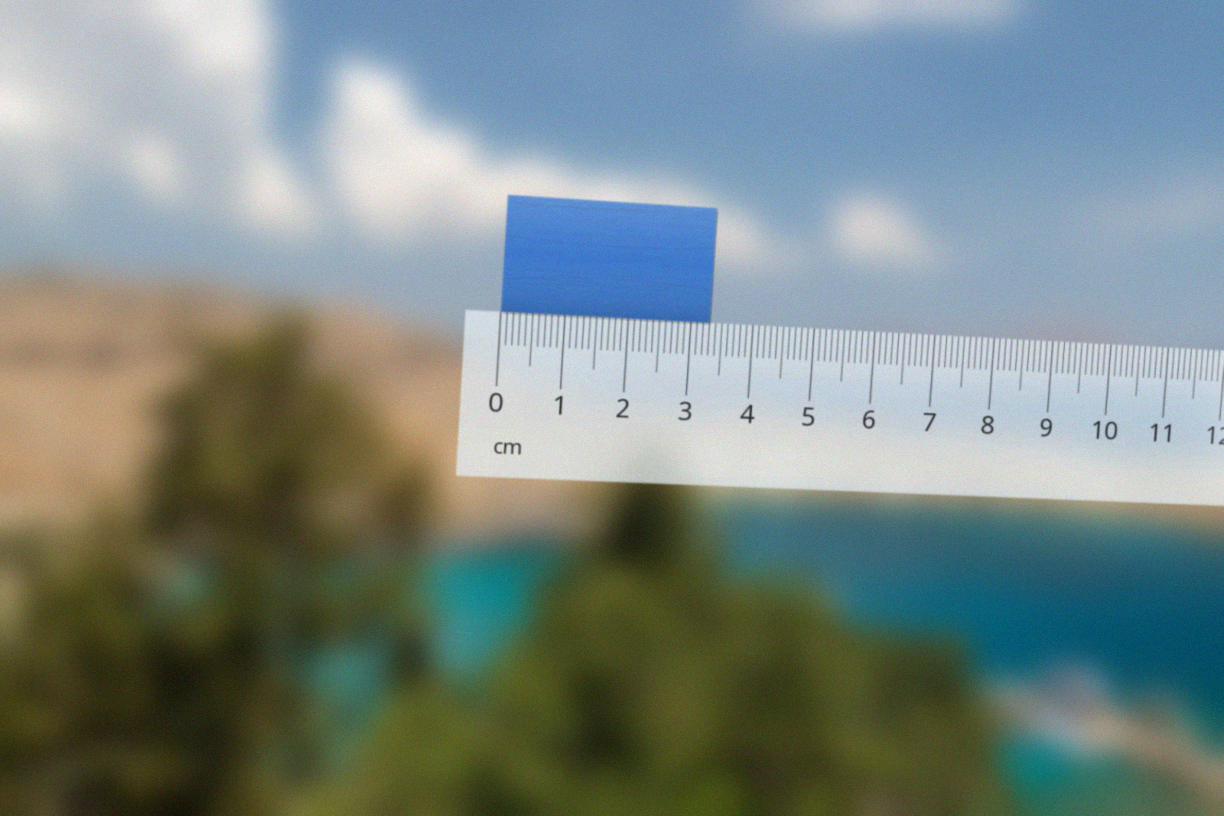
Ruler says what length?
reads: 3.3 cm
